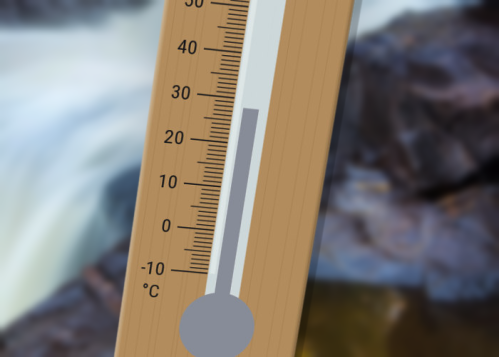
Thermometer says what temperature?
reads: 28 °C
